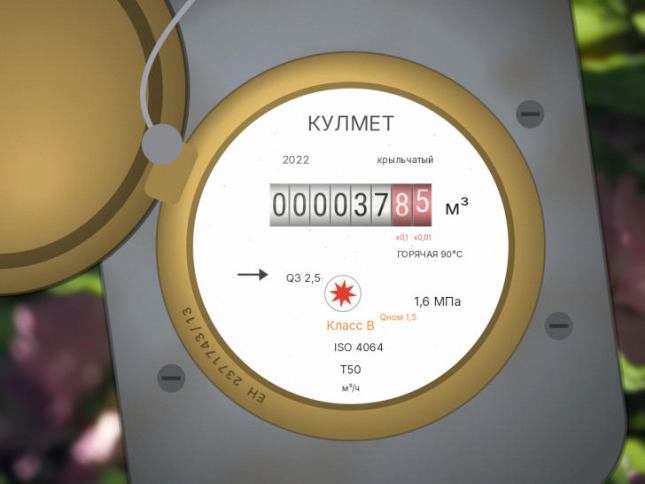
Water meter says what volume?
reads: 37.85 m³
